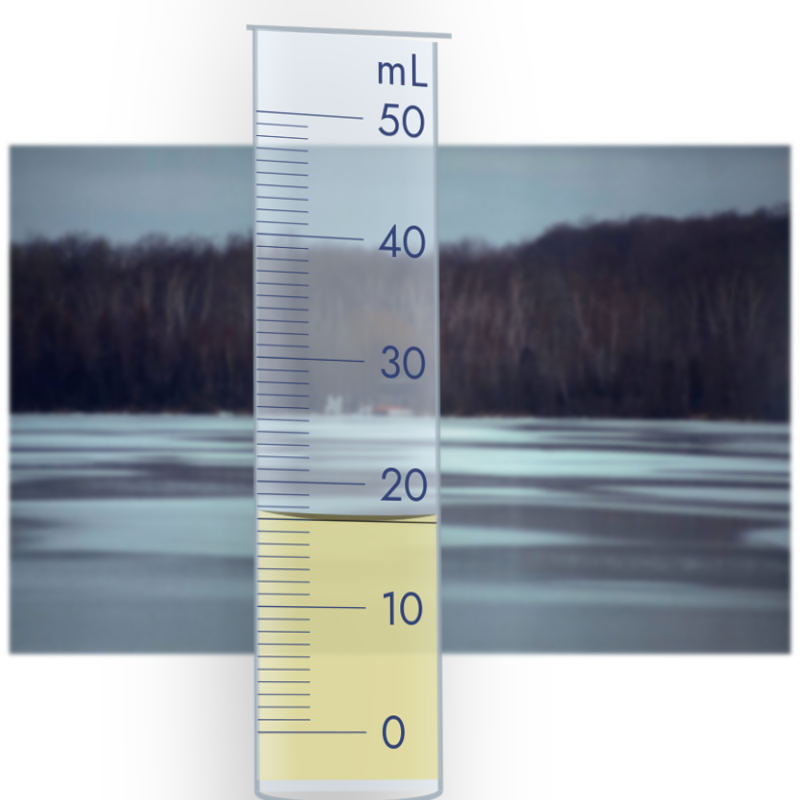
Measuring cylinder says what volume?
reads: 17 mL
